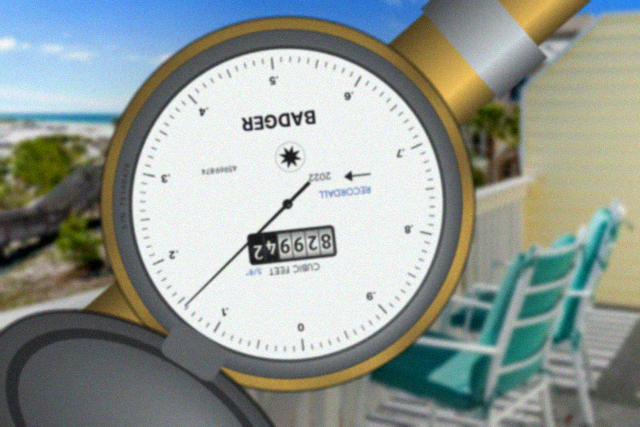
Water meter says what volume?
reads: 829942.14 ft³
